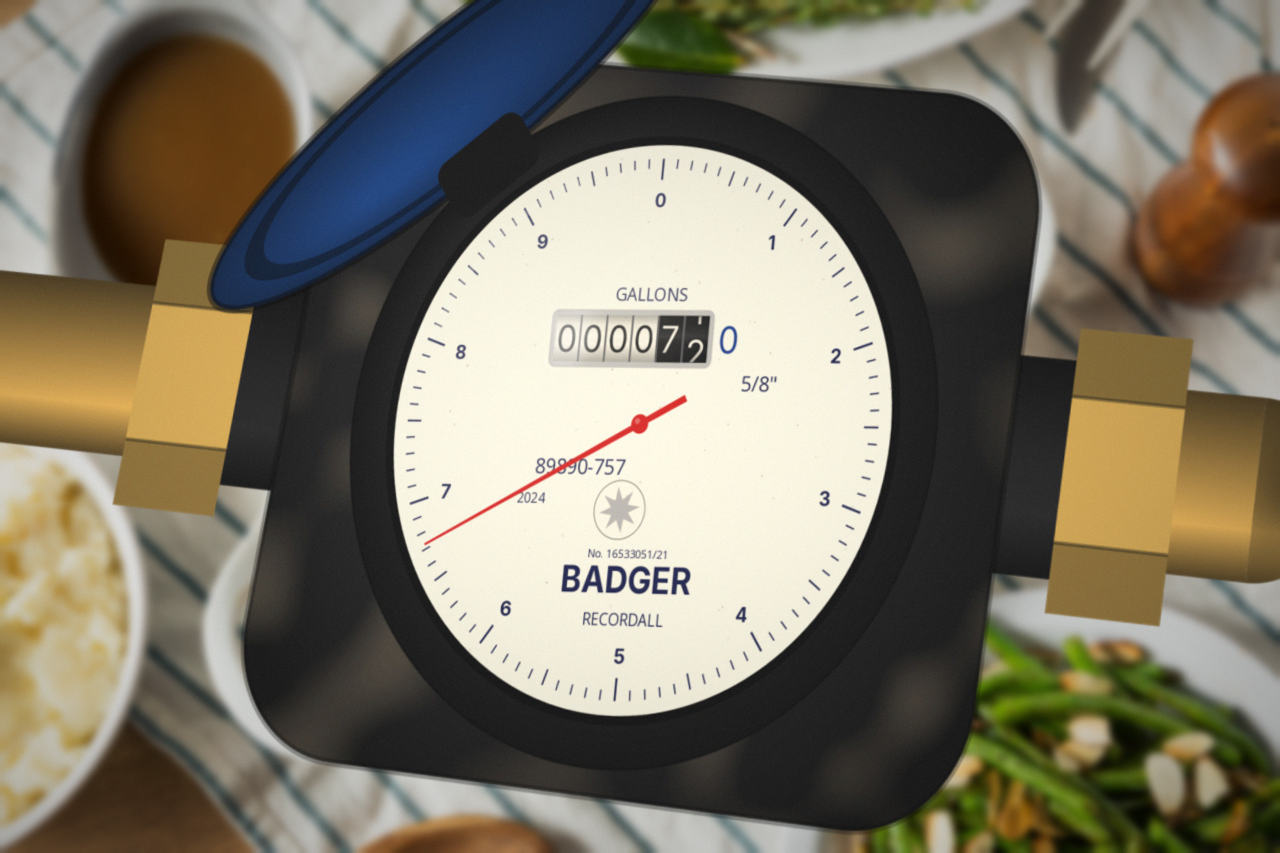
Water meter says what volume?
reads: 716.7 gal
